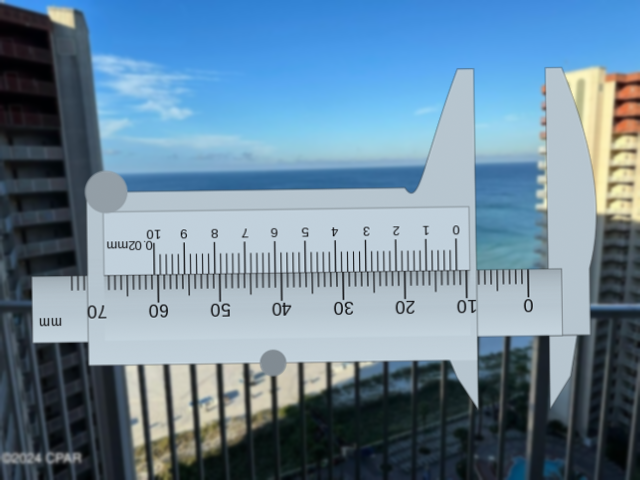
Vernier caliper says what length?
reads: 11.6 mm
